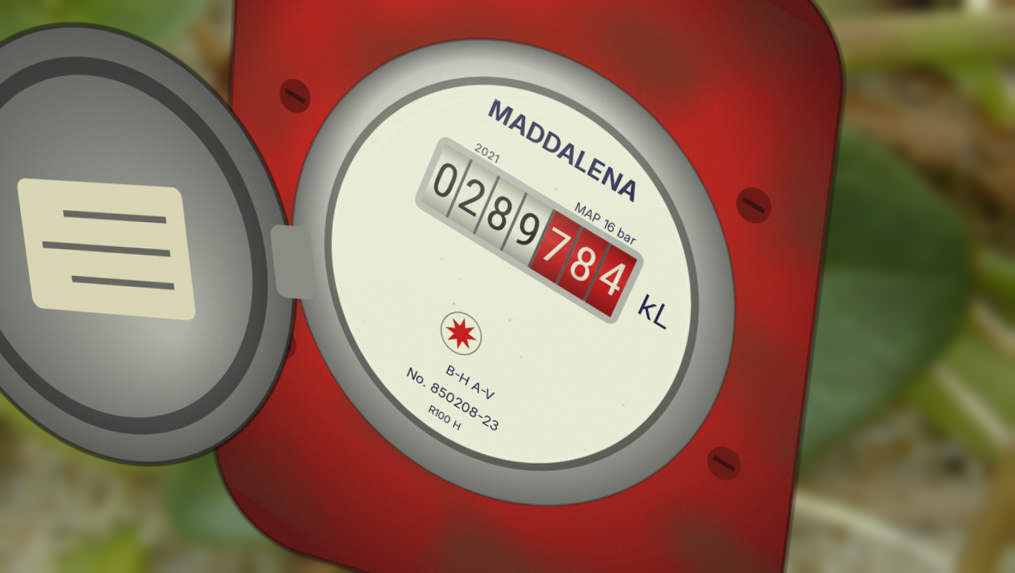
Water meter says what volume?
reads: 289.784 kL
